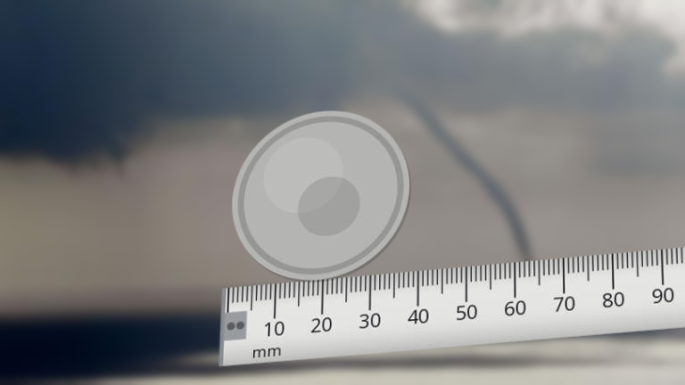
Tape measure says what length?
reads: 38 mm
